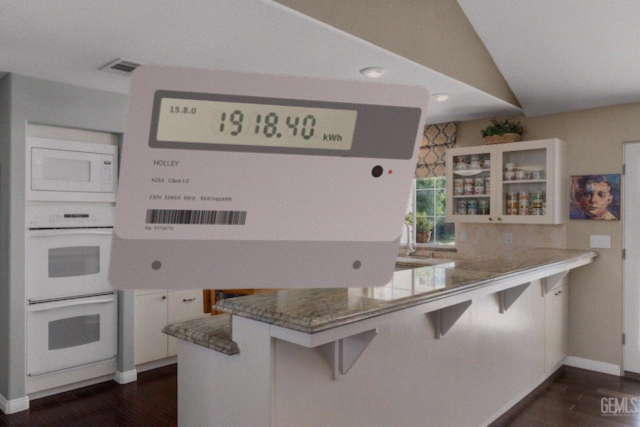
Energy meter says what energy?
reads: 1918.40 kWh
